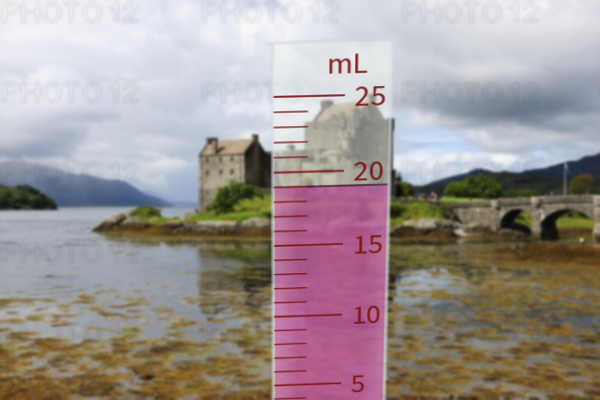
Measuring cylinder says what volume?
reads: 19 mL
